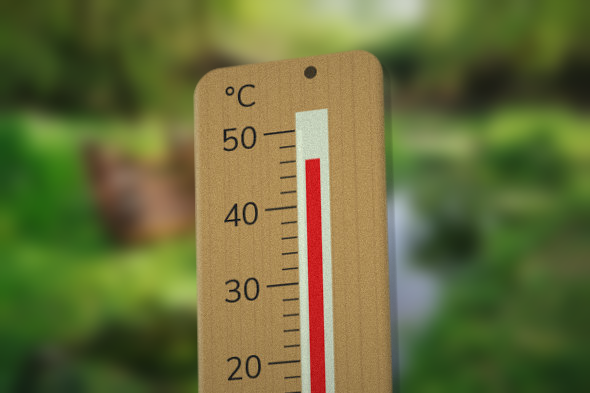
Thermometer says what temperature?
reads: 46 °C
